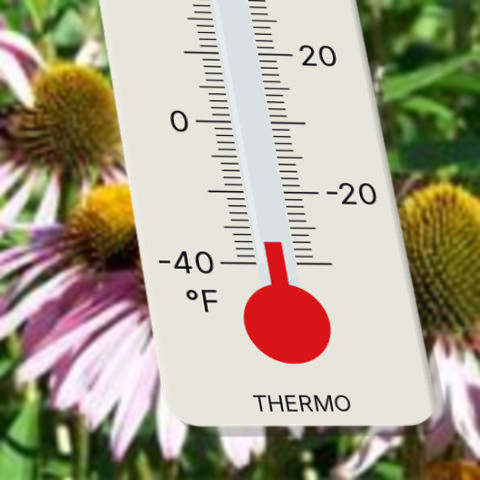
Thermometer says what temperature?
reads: -34 °F
